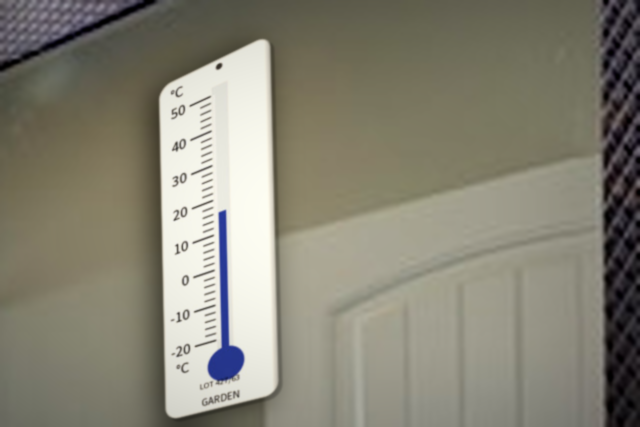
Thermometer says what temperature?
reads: 16 °C
